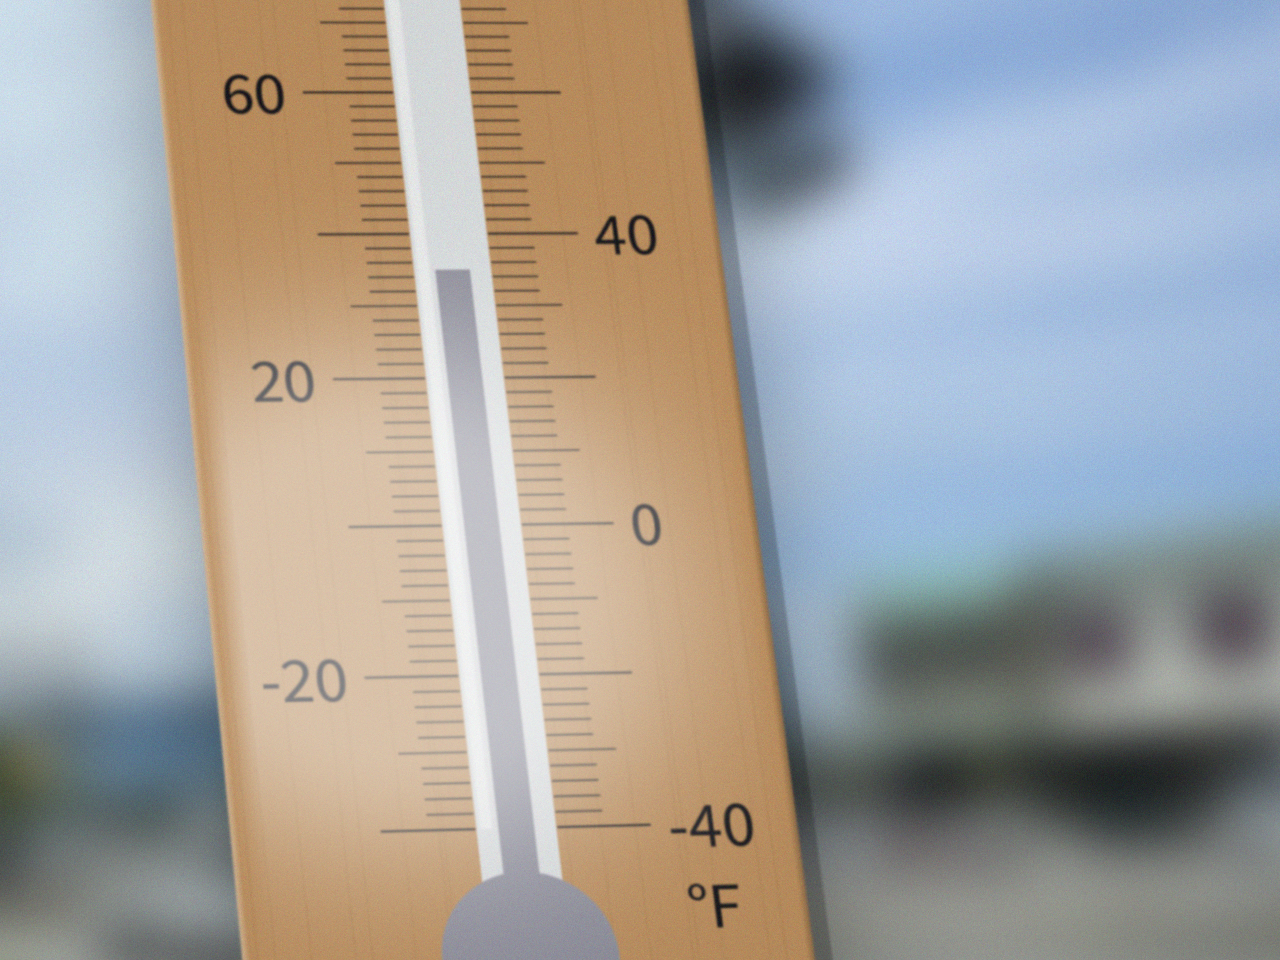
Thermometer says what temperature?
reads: 35 °F
